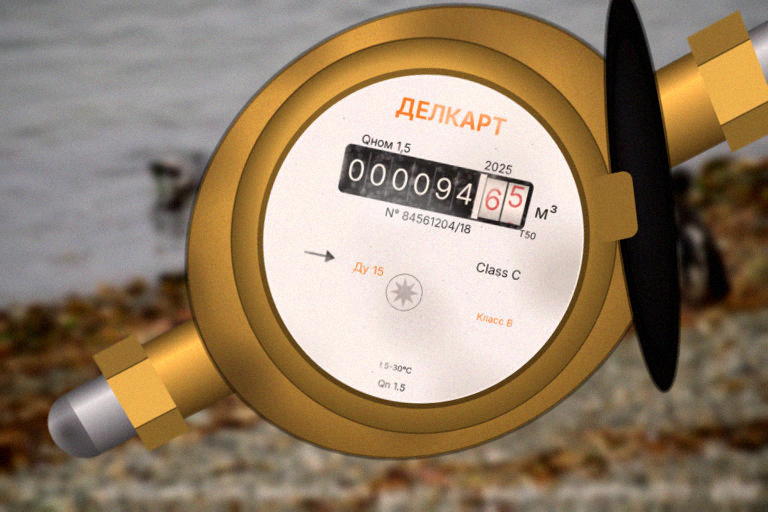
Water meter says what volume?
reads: 94.65 m³
